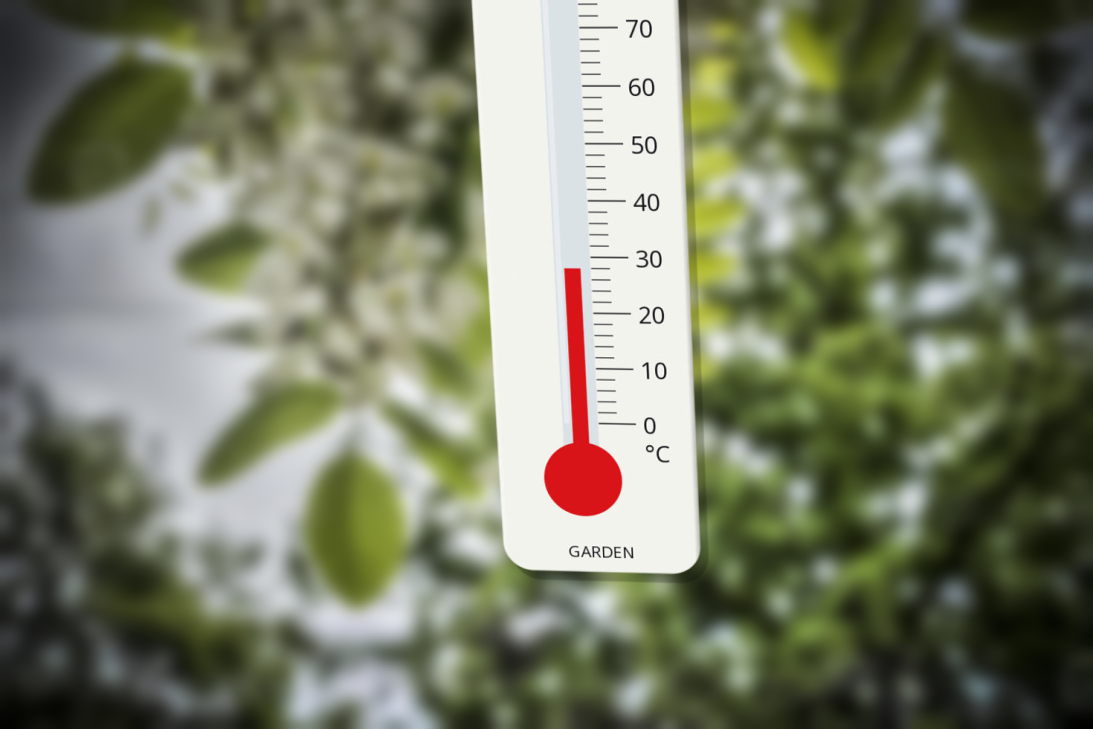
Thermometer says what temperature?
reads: 28 °C
